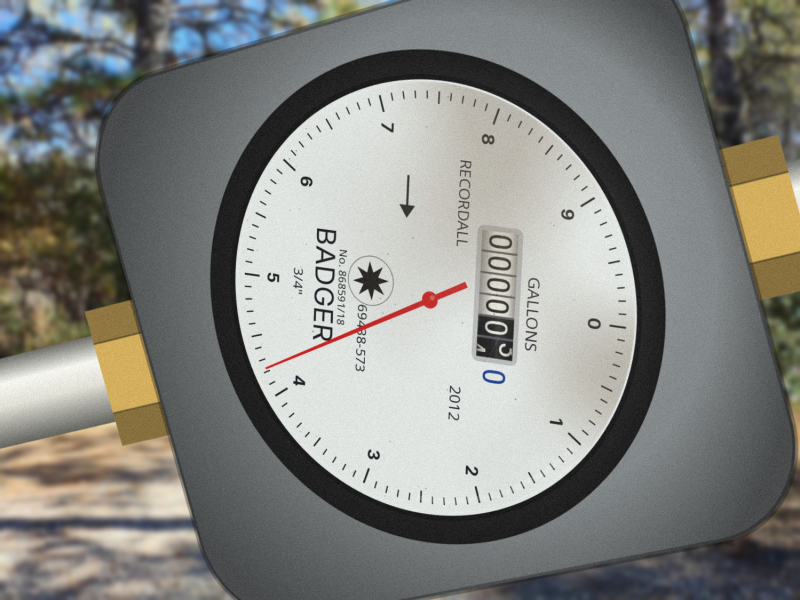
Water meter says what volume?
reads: 34.2 gal
